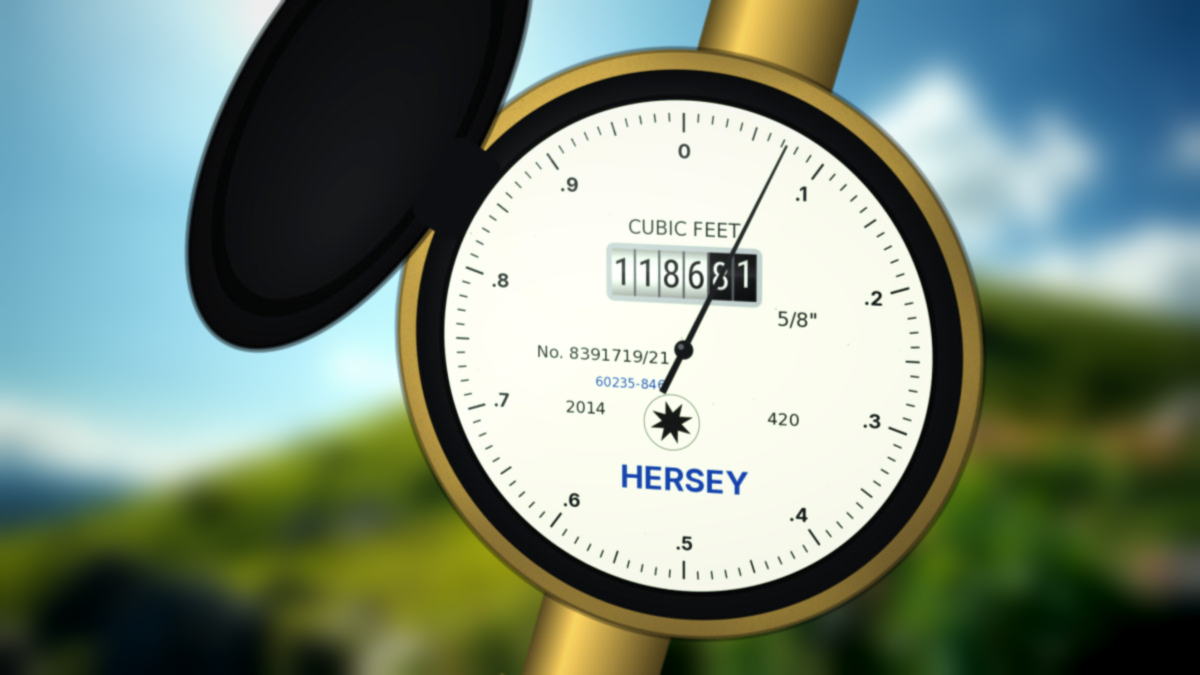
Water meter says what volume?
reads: 118681.07 ft³
